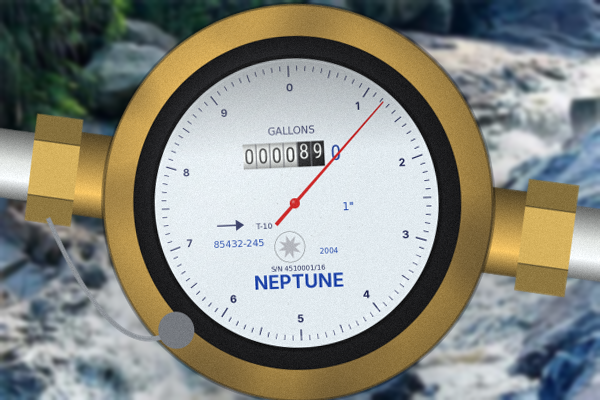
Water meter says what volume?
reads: 891.2 gal
